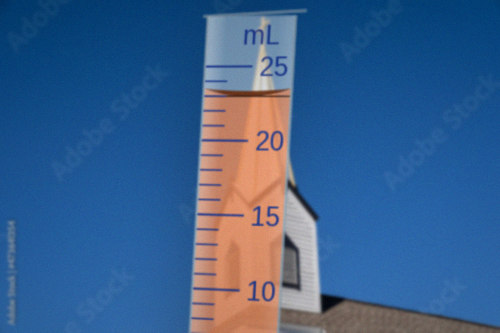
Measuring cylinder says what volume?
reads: 23 mL
